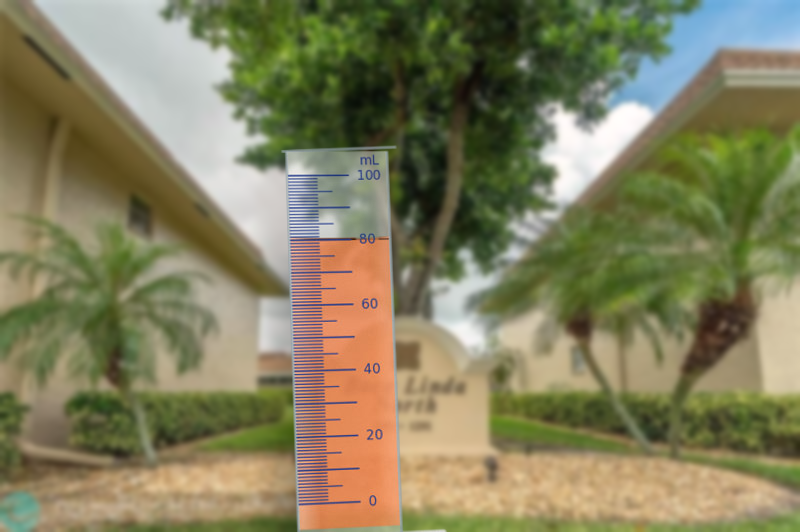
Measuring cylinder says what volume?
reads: 80 mL
